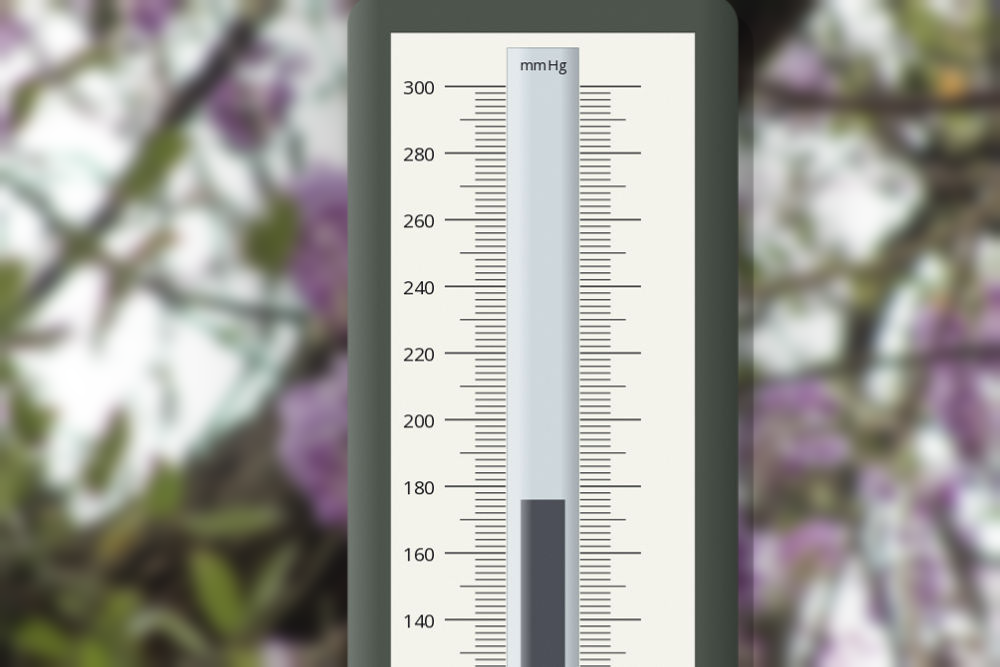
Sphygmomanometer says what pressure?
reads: 176 mmHg
